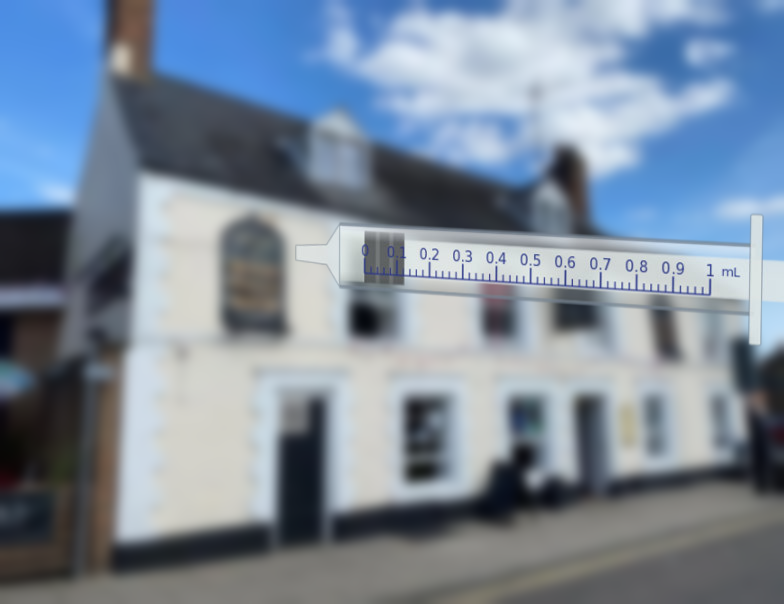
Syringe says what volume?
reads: 0 mL
